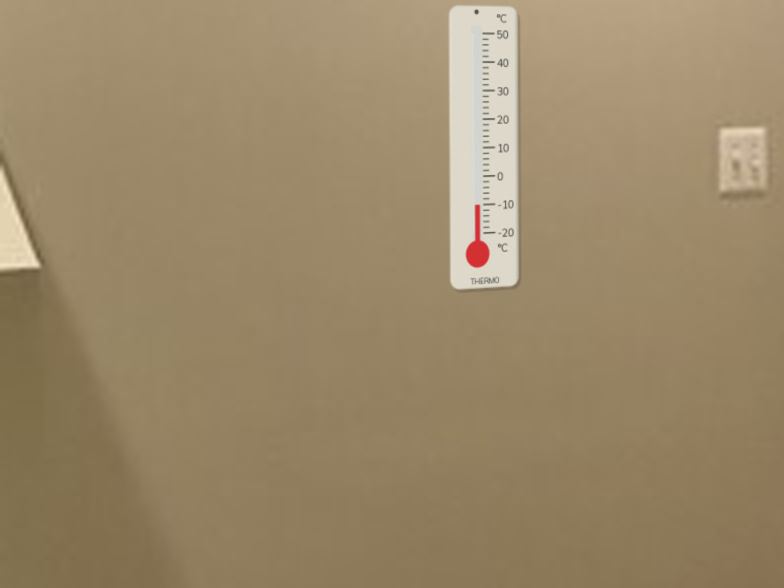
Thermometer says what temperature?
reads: -10 °C
